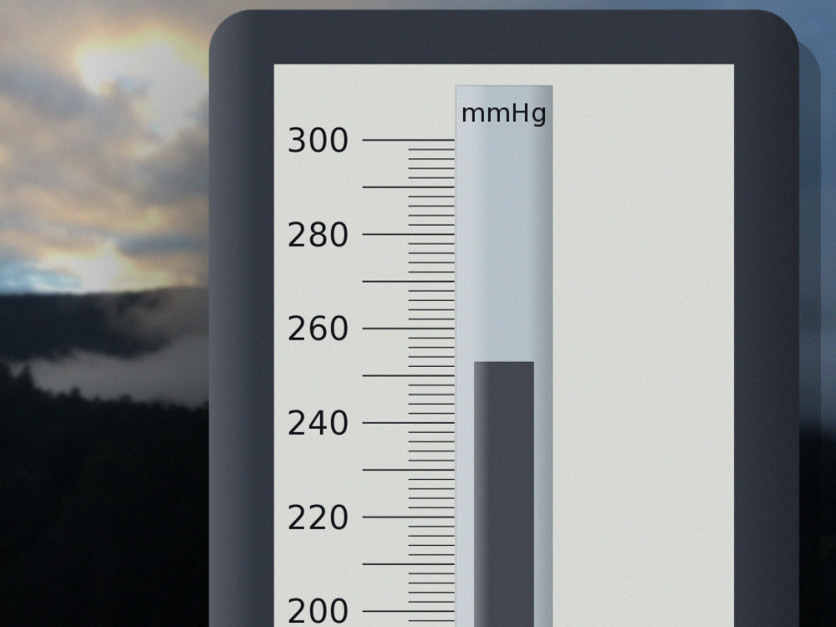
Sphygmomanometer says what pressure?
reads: 253 mmHg
